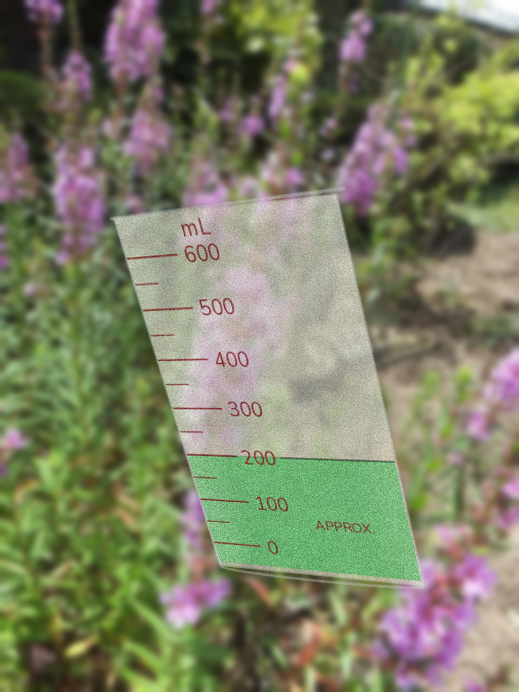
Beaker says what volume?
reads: 200 mL
